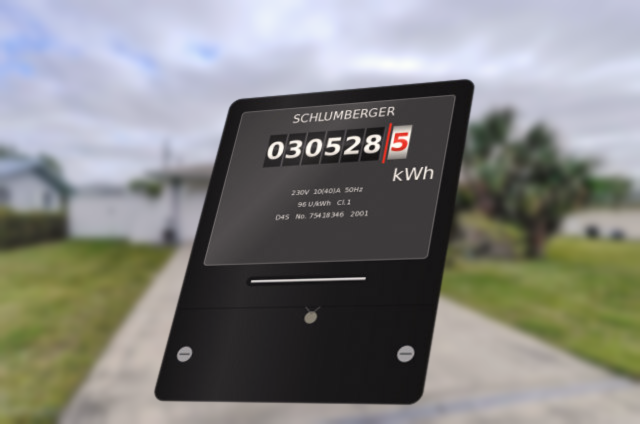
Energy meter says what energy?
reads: 30528.5 kWh
